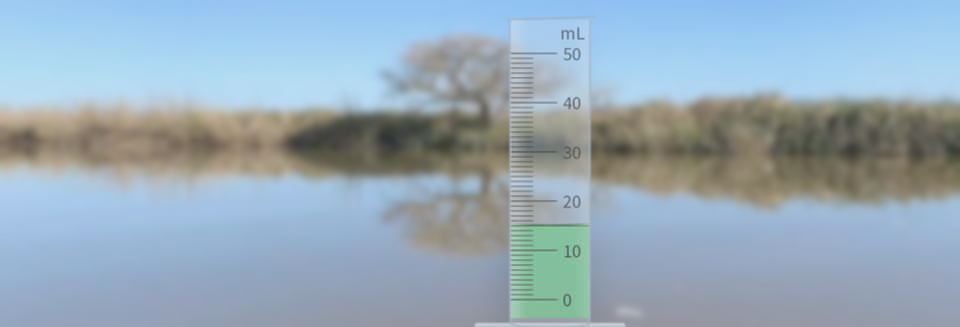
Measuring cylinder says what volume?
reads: 15 mL
